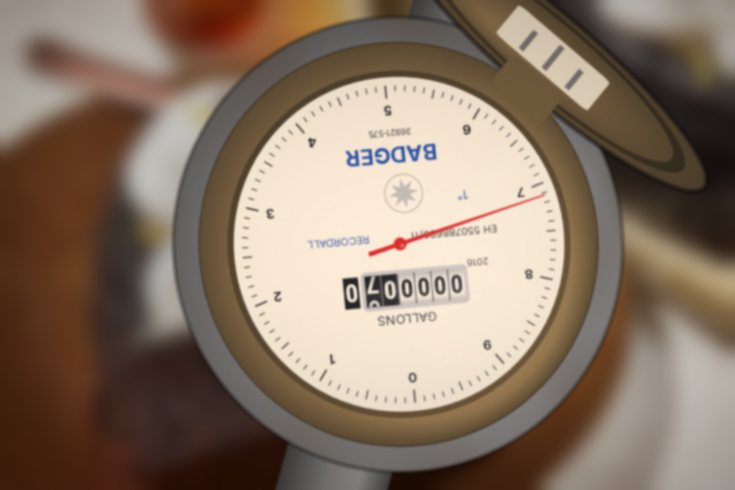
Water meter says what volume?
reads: 67.1 gal
